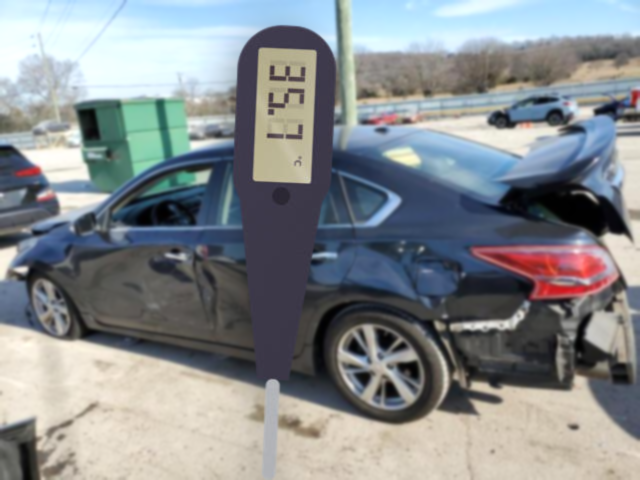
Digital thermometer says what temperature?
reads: 35.7 °C
